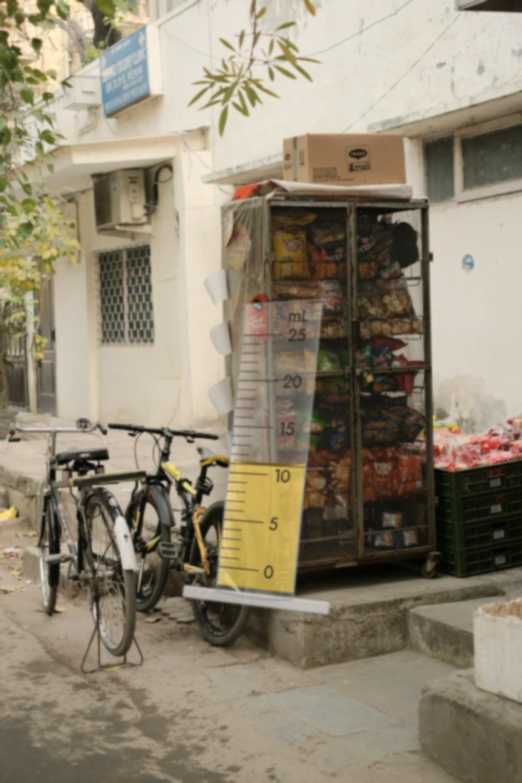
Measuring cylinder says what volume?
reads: 11 mL
